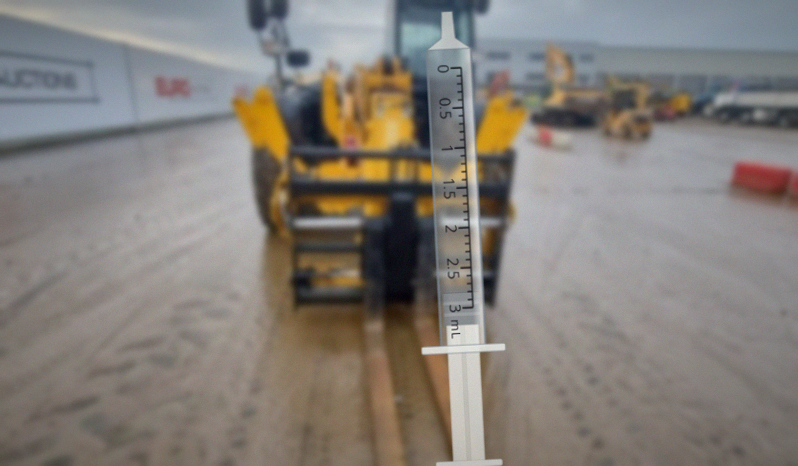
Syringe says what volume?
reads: 2.8 mL
